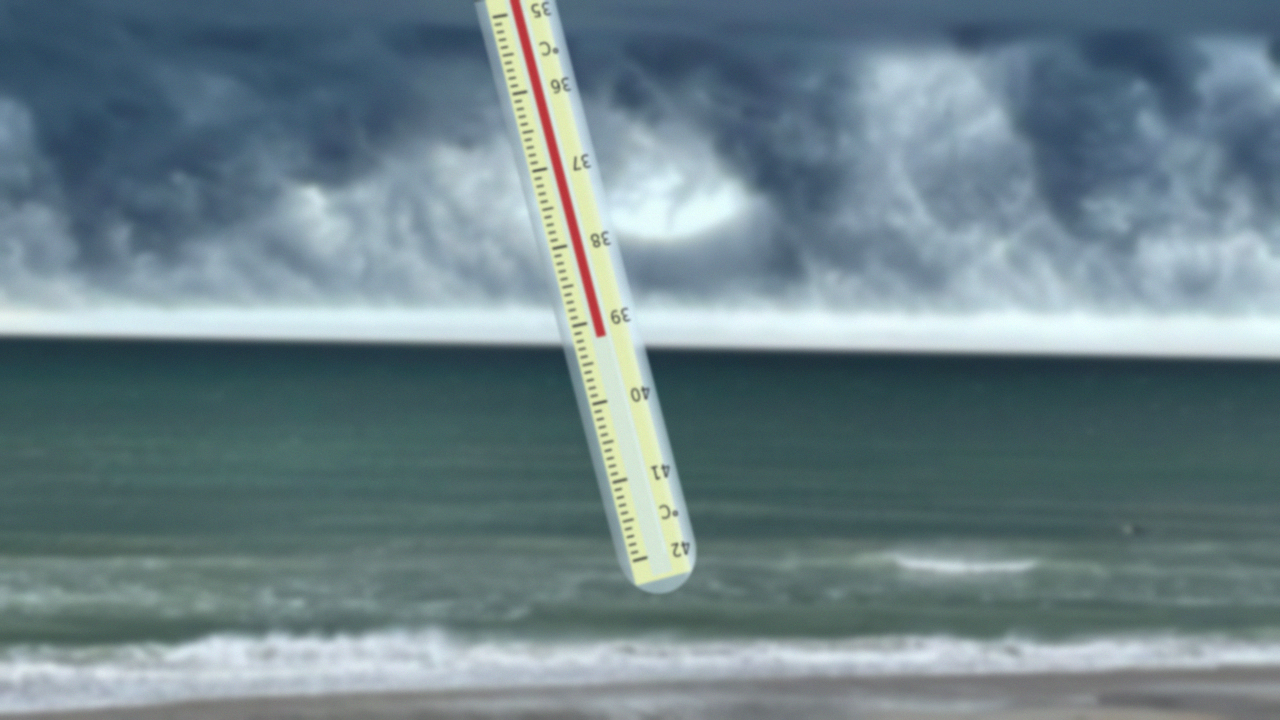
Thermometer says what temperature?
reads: 39.2 °C
